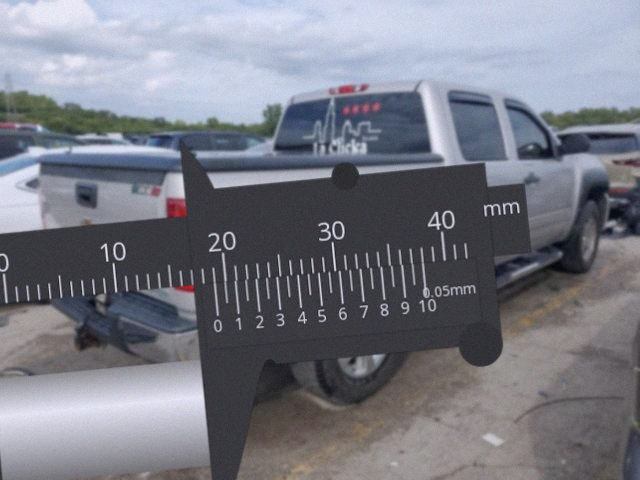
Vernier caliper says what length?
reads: 19.0 mm
